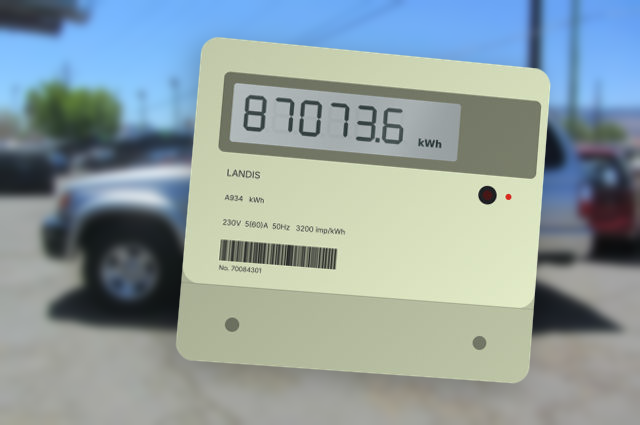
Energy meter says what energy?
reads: 87073.6 kWh
